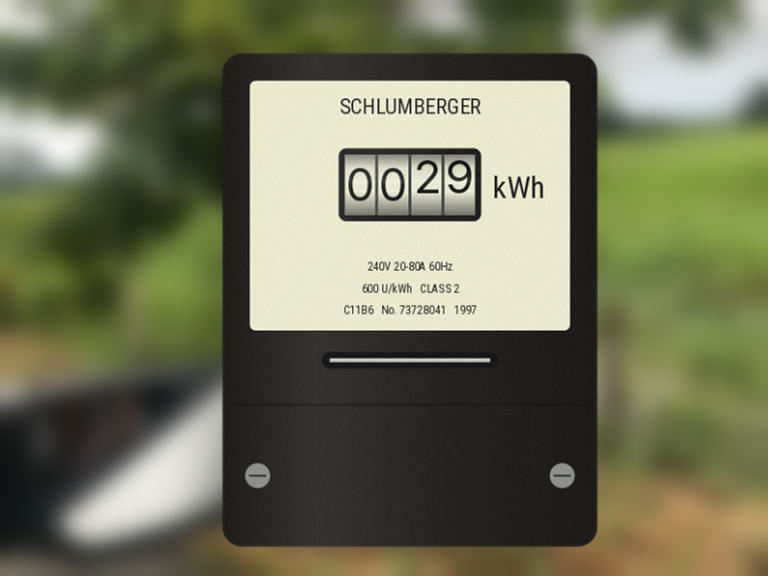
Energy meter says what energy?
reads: 29 kWh
